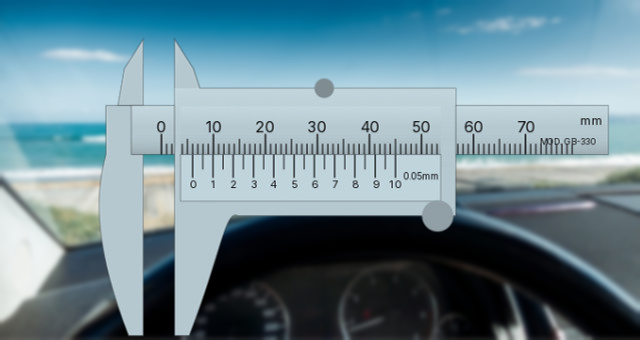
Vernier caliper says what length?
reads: 6.0 mm
